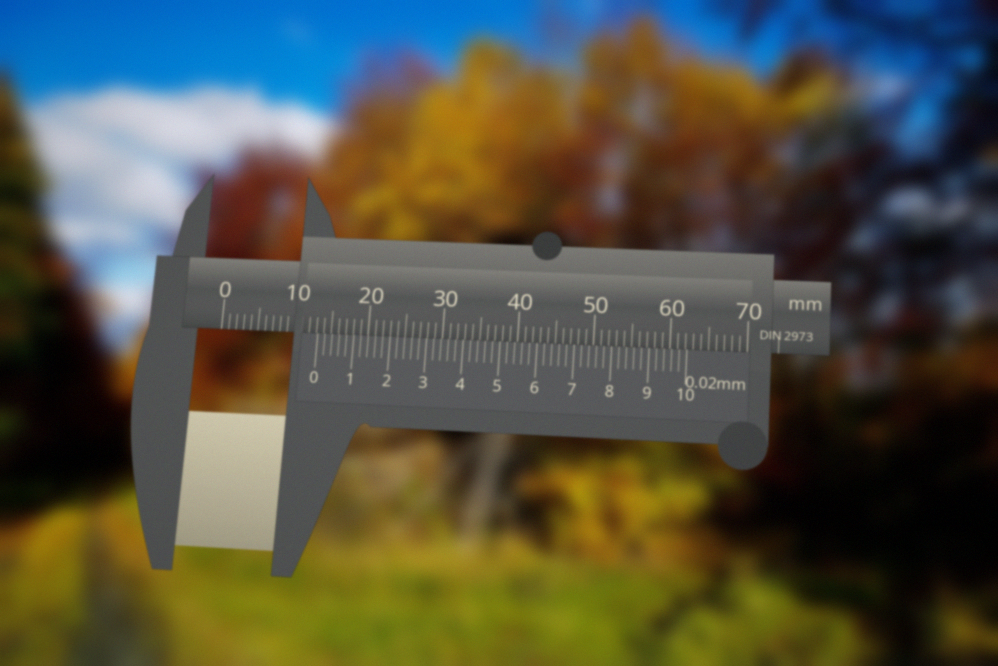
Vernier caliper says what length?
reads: 13.2 mm
